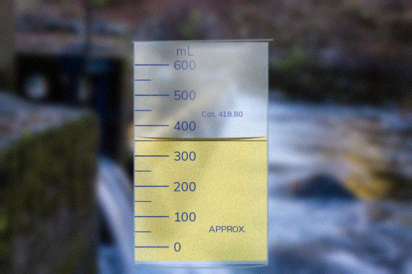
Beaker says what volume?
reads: 350 mL
